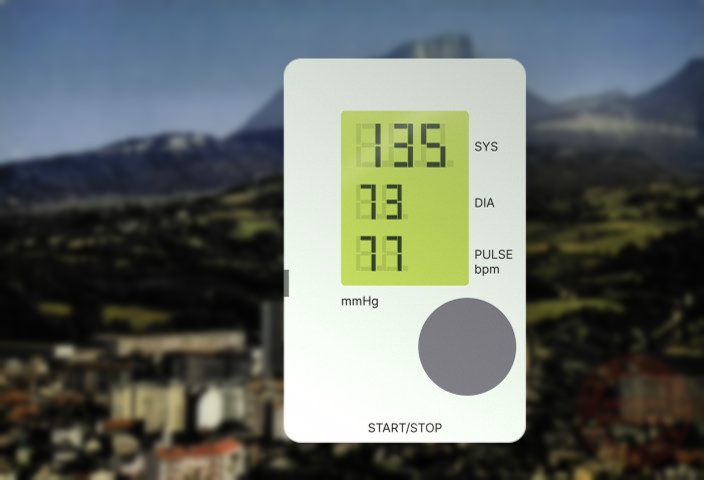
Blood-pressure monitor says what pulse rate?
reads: 77 bpm
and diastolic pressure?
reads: 73 mmHg
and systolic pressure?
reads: 135 mmHg
